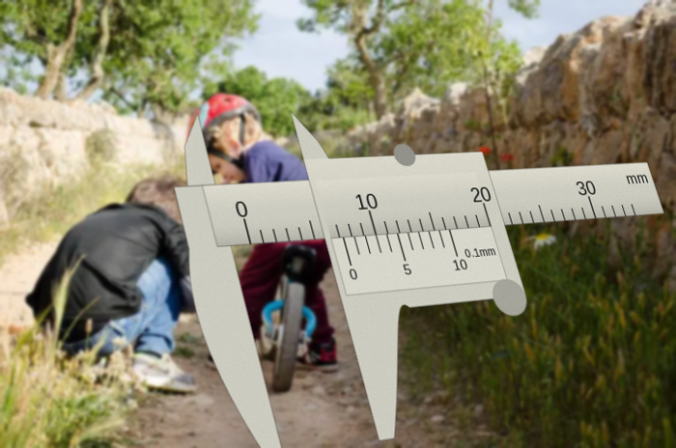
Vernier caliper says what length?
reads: 7.3 mm
